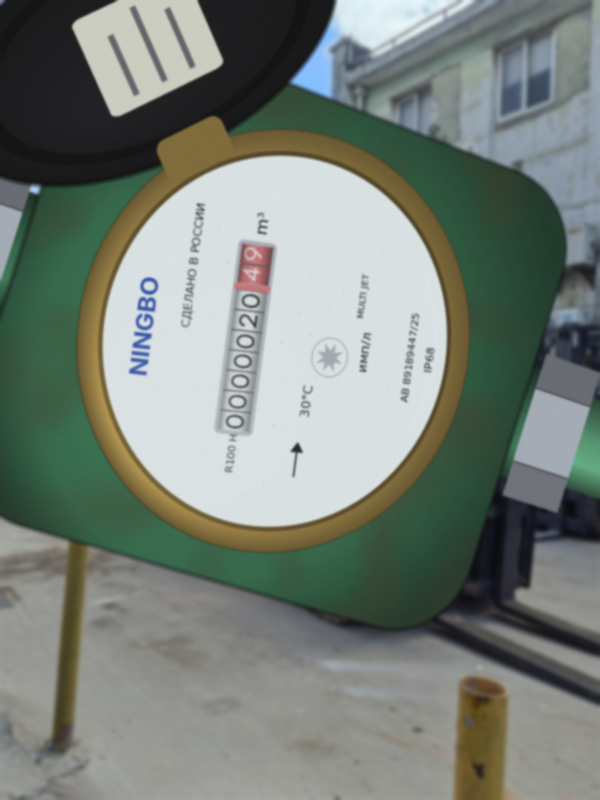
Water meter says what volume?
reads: 20.49 m³
